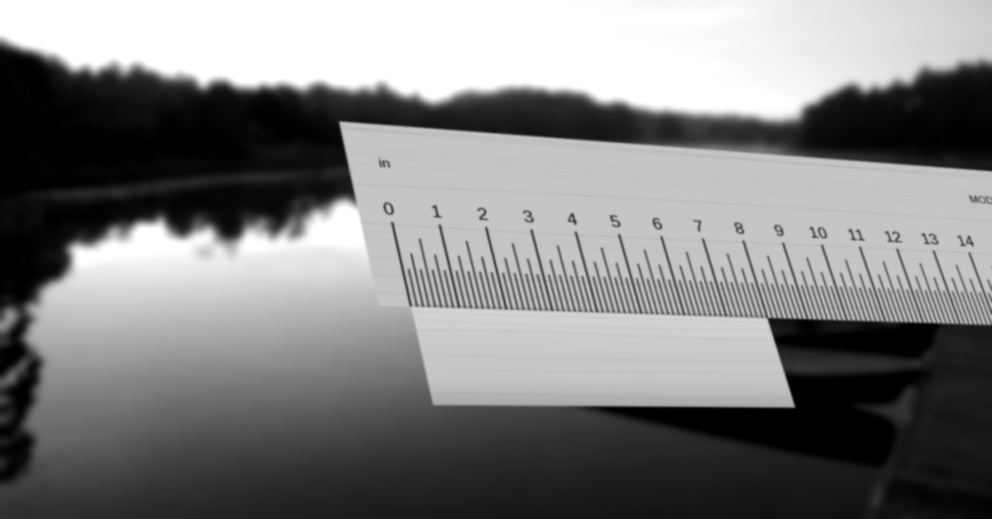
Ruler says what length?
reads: 8 in
